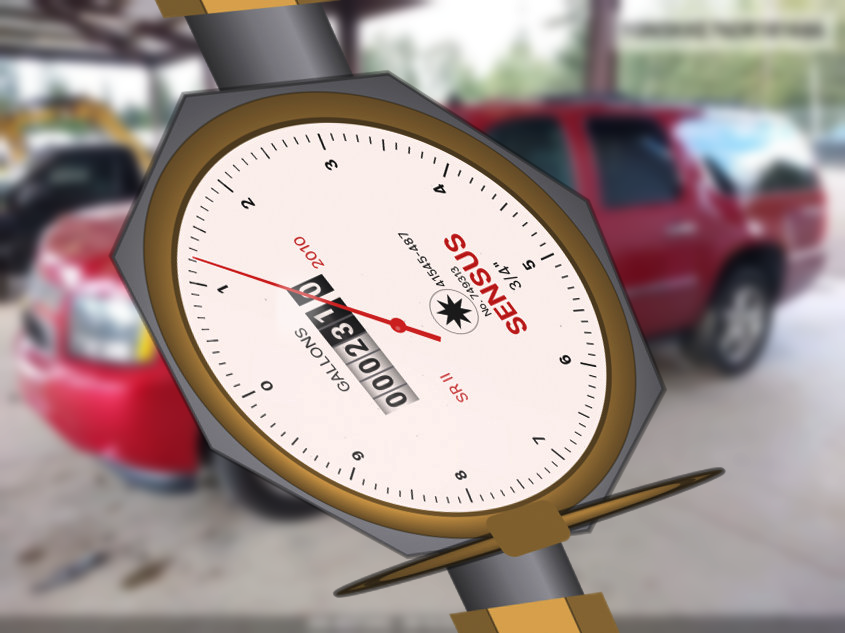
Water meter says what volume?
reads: 2311.2 gal
